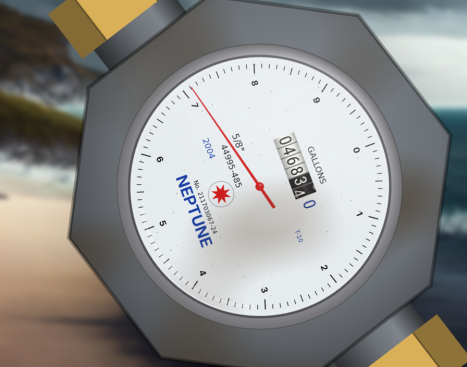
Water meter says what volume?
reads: 468337.1 gal
